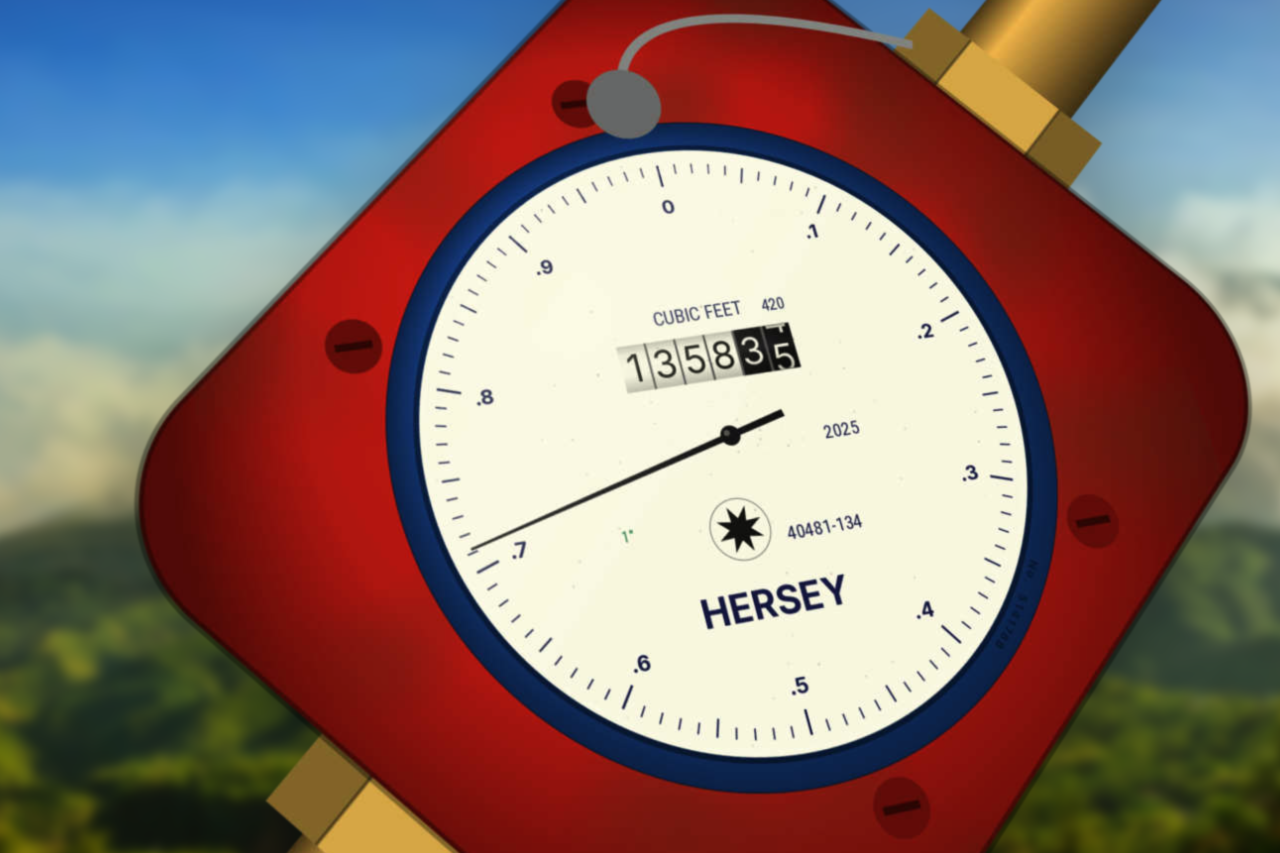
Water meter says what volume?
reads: 135834.71 ft³
